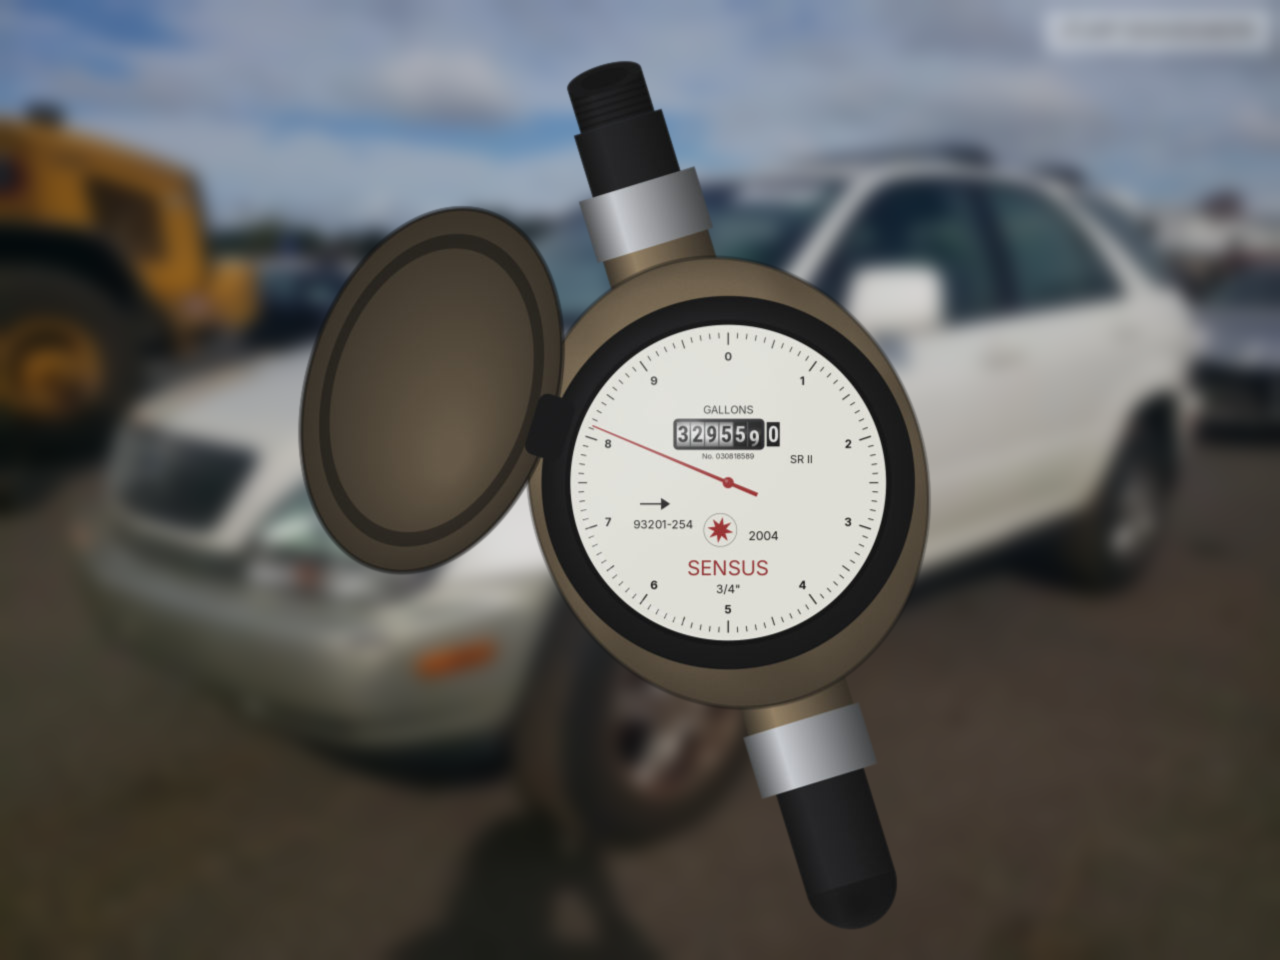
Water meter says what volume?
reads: 3295588.1 gal
